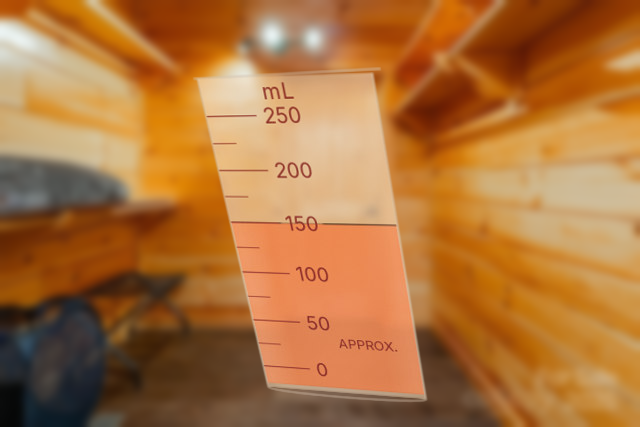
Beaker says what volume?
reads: 150 mL
